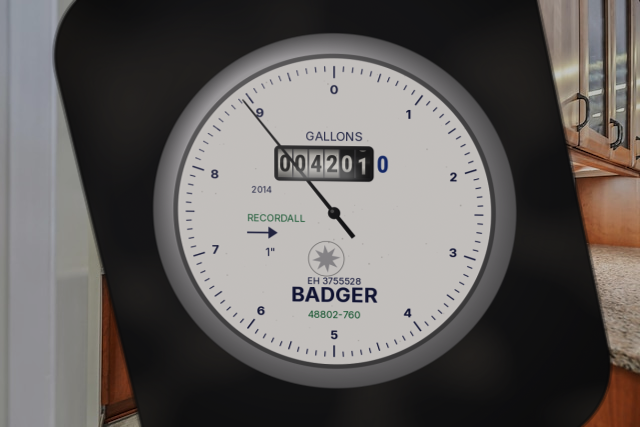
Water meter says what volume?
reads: 42008.9 gal
